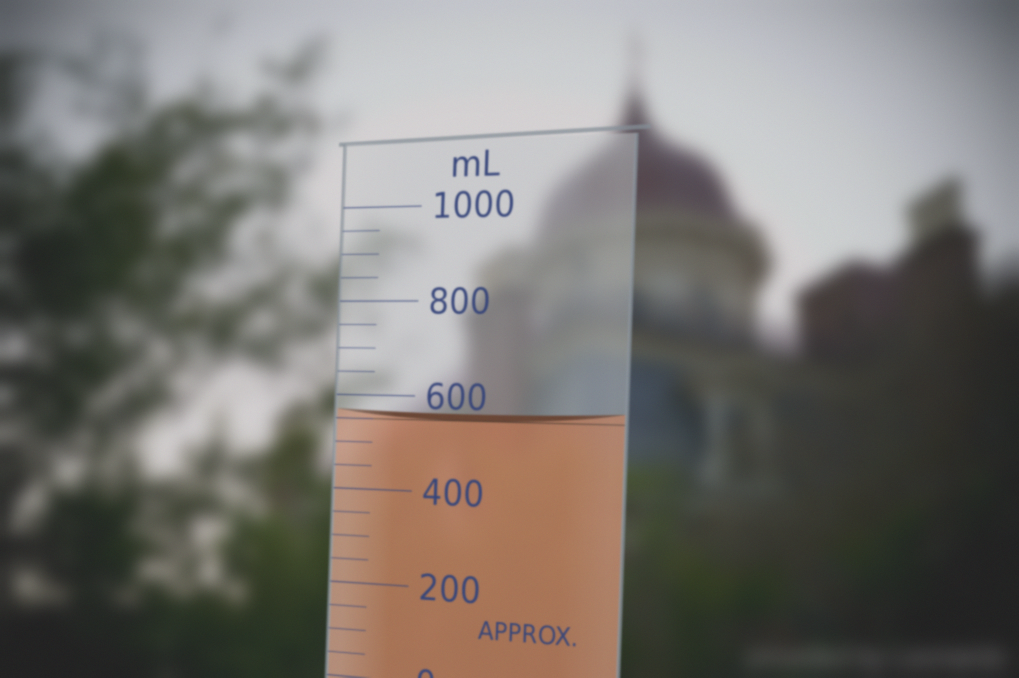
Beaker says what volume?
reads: 550 mL
